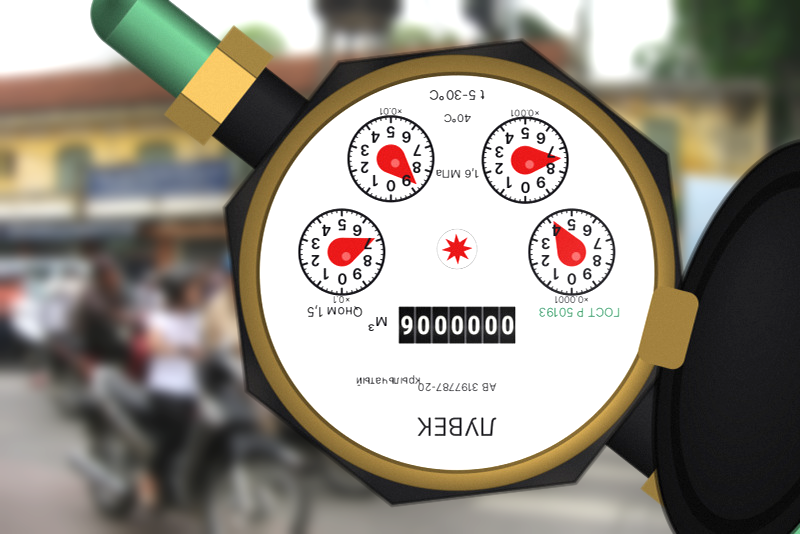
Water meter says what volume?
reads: 6.6874 m³
